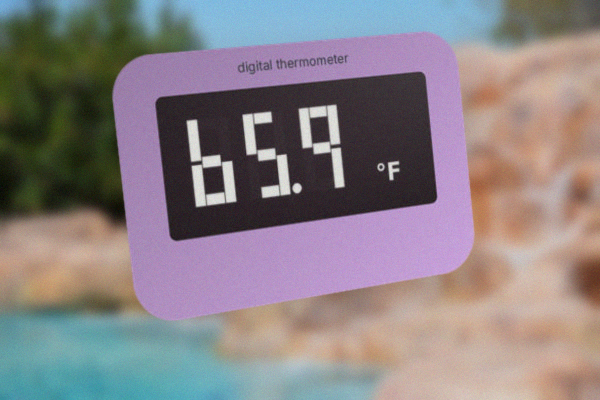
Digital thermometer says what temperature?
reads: 65.9 °F
